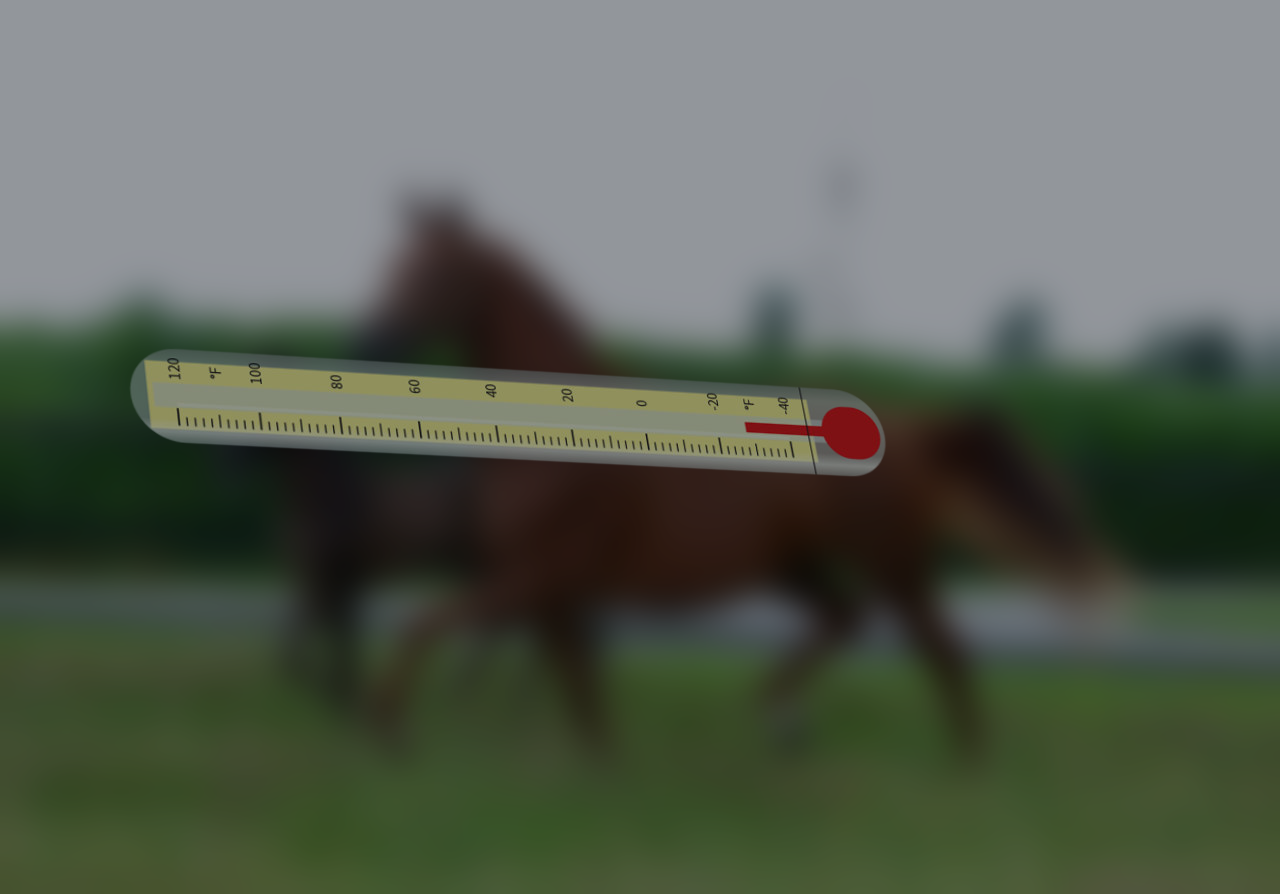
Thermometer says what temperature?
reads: -28 °F
